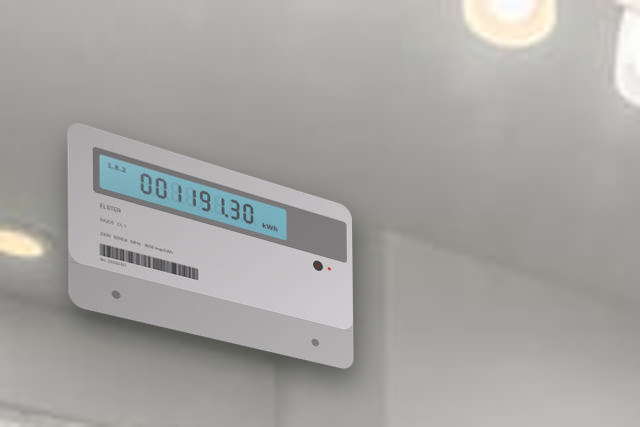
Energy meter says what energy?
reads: 1191.30 kWh
